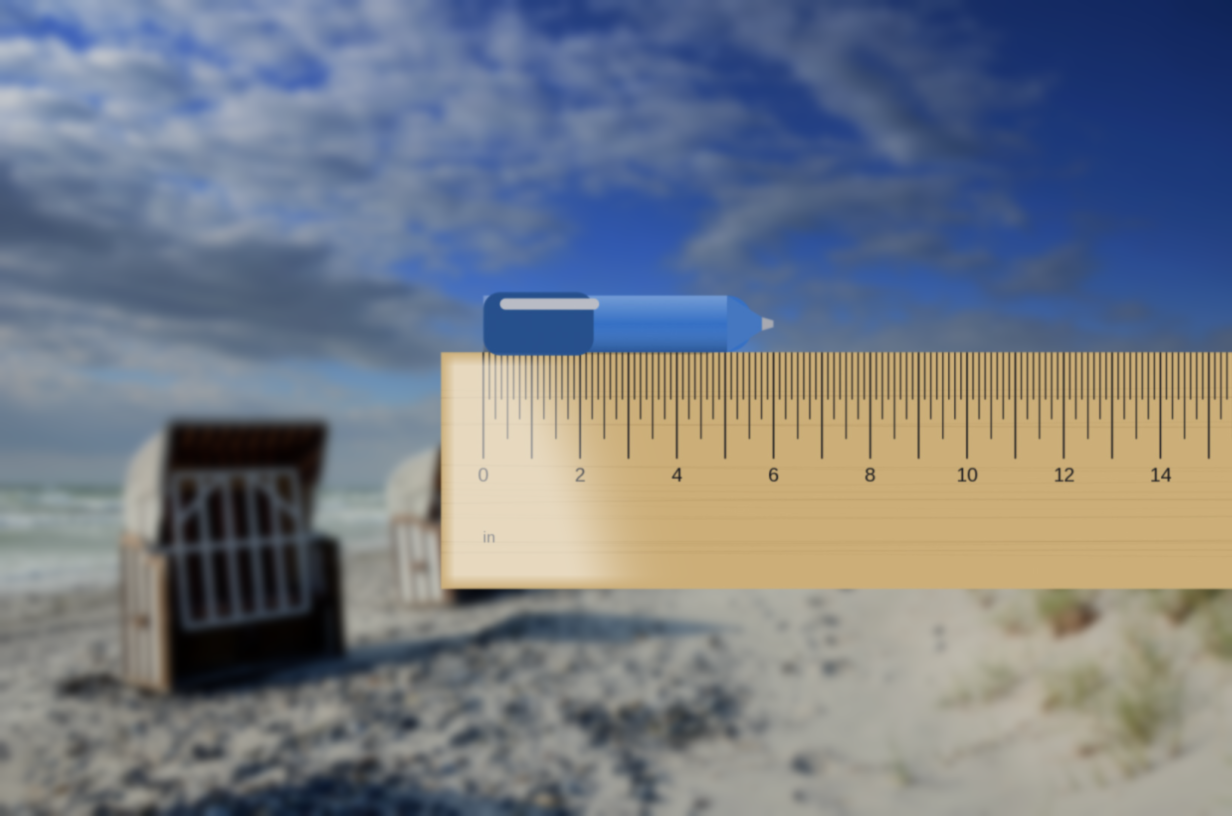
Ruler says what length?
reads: 6 in
